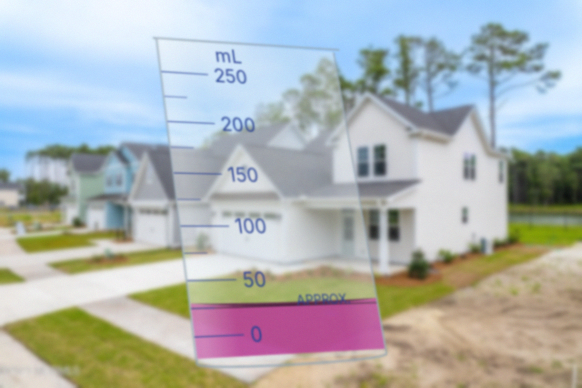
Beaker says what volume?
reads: 25 mL
